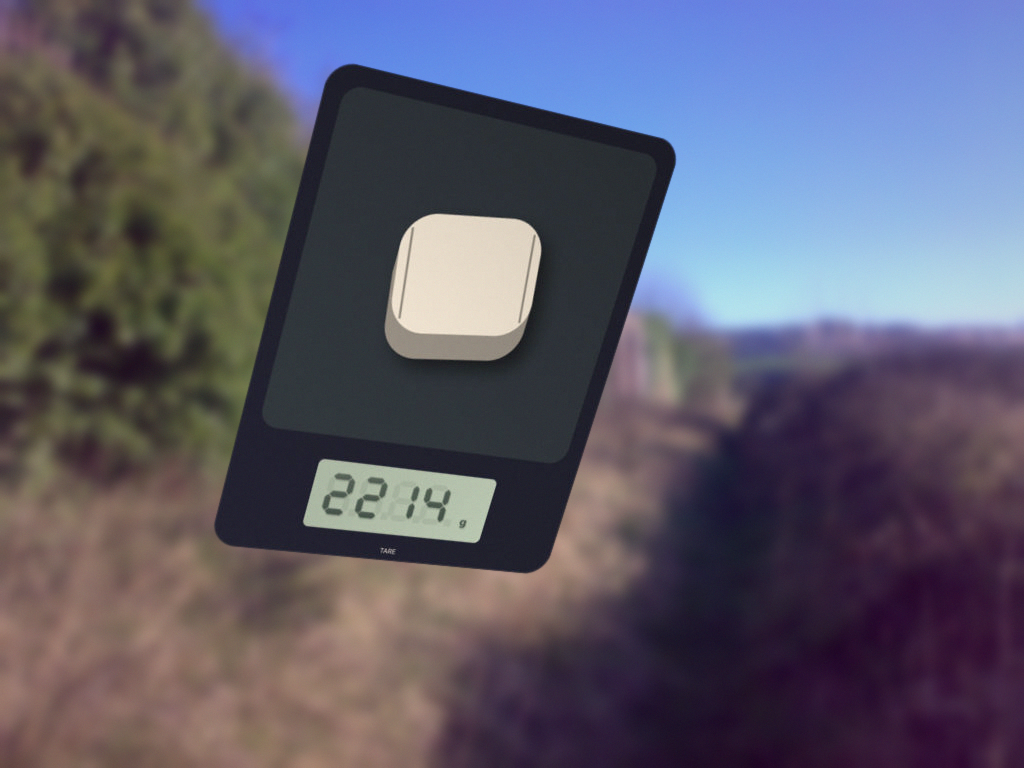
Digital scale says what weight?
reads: 2214 g
